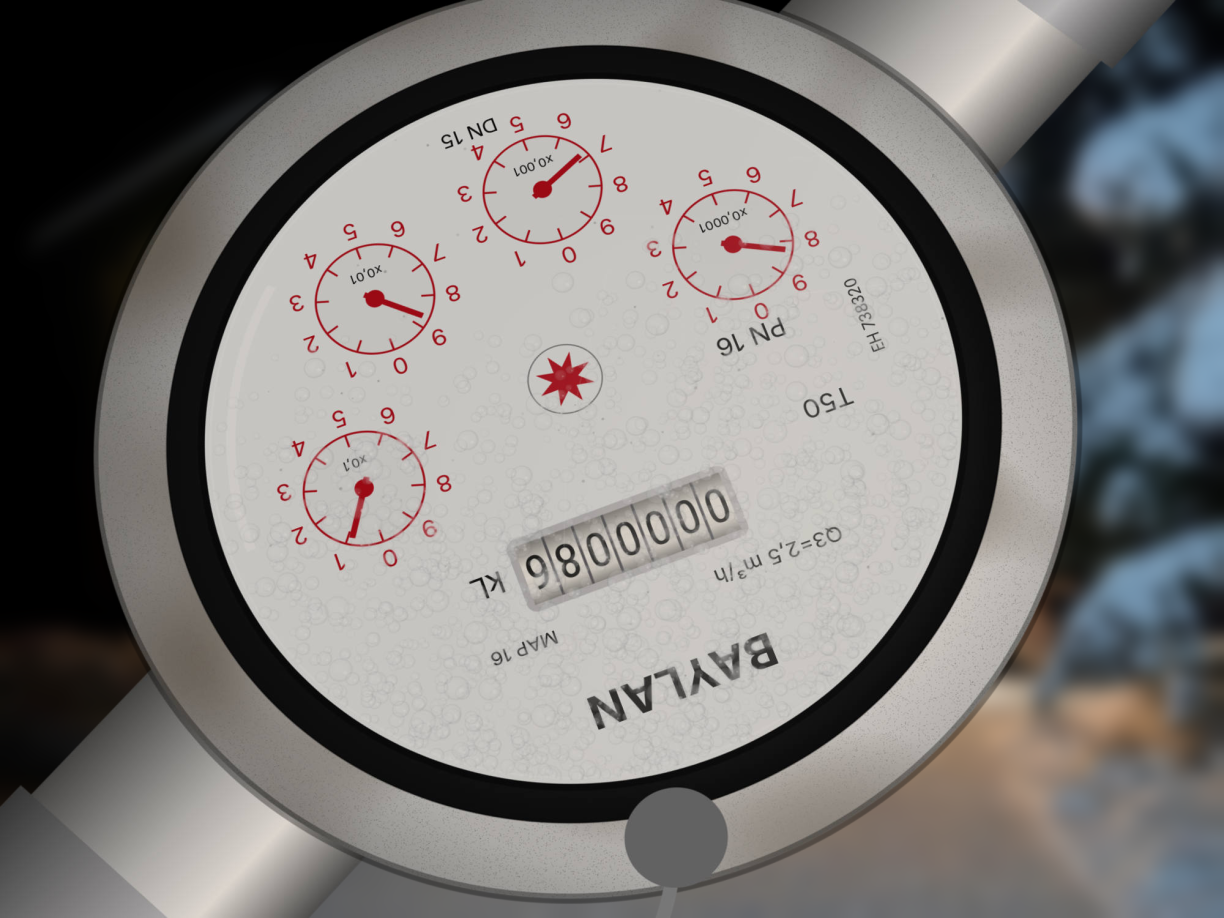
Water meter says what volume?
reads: 86.0868 kL
